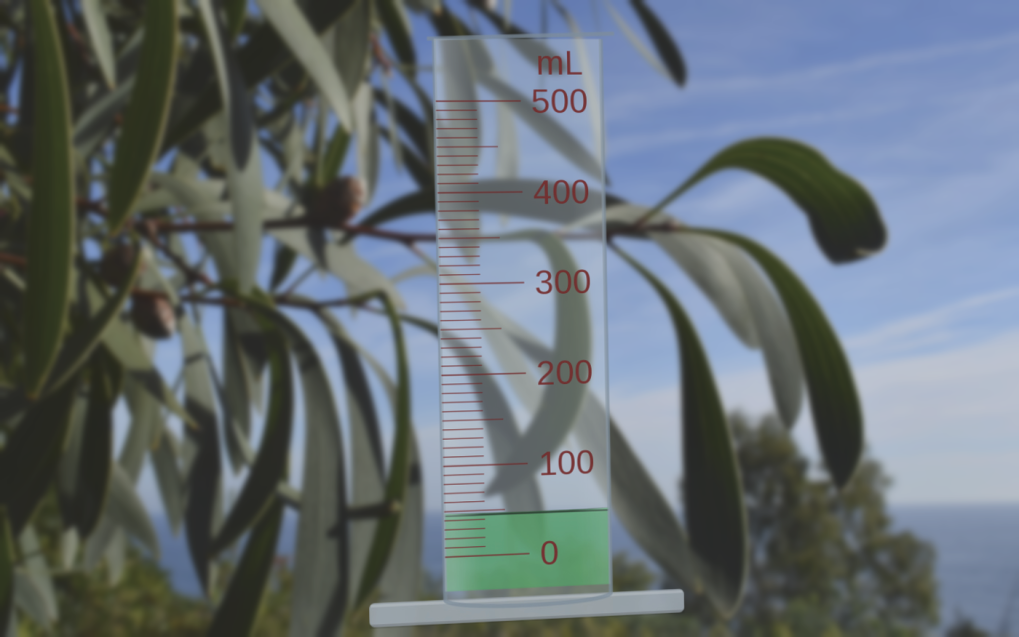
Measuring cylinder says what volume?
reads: 45 mL
